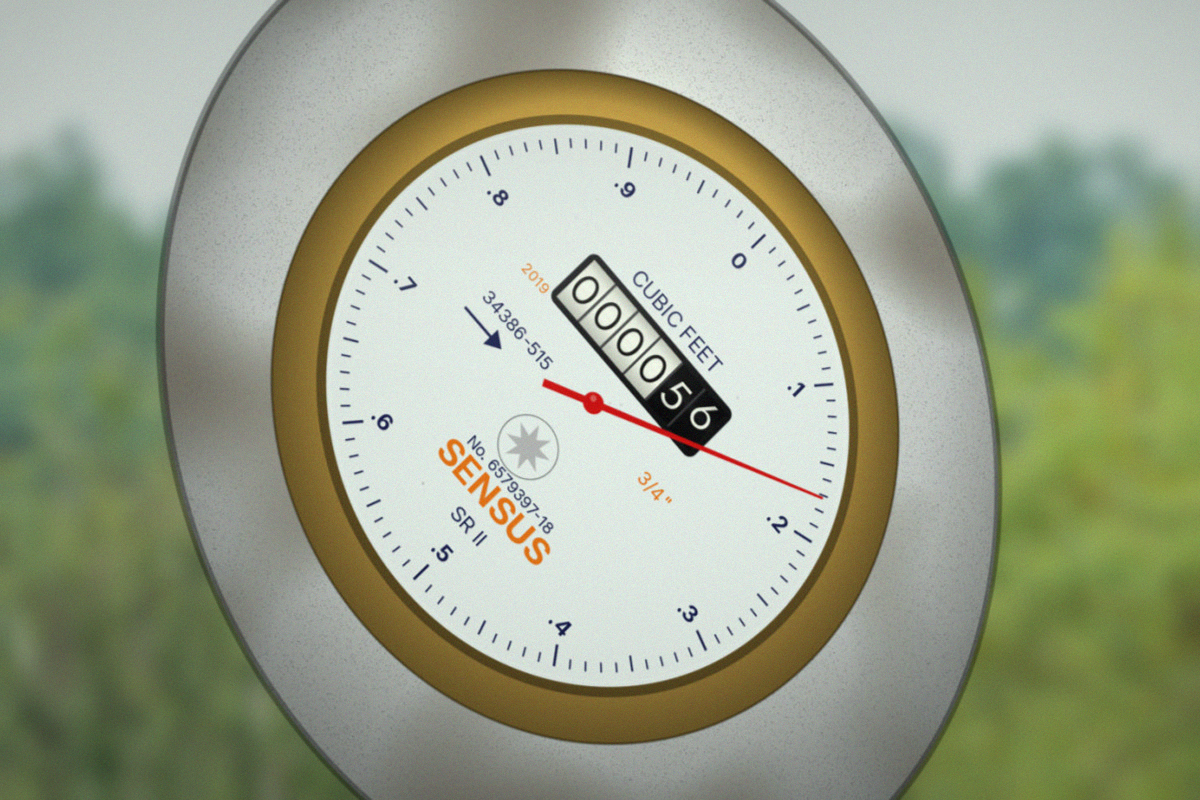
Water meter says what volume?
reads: 56.17 ft³
